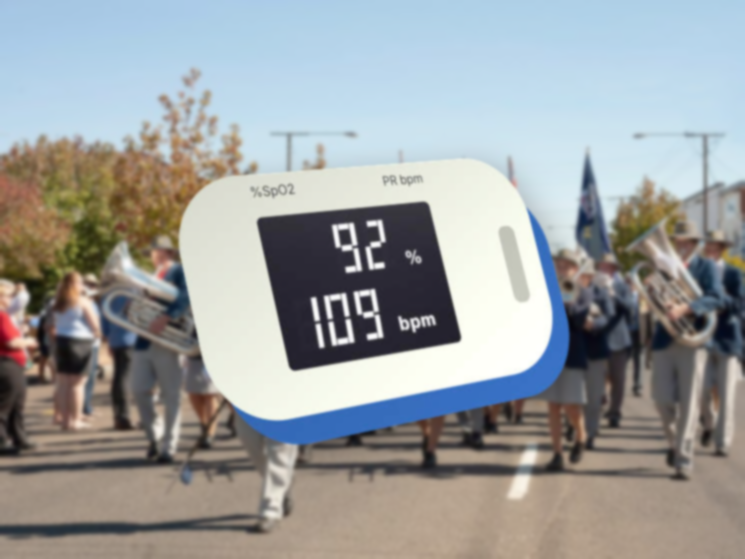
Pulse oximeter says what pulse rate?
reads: 109 bpm
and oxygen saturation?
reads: 92 %
